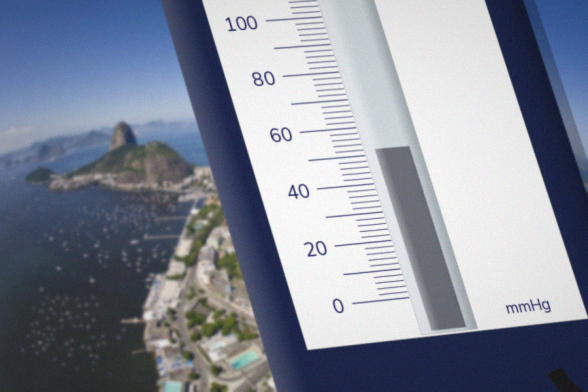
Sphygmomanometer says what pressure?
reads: 52 mmHg
